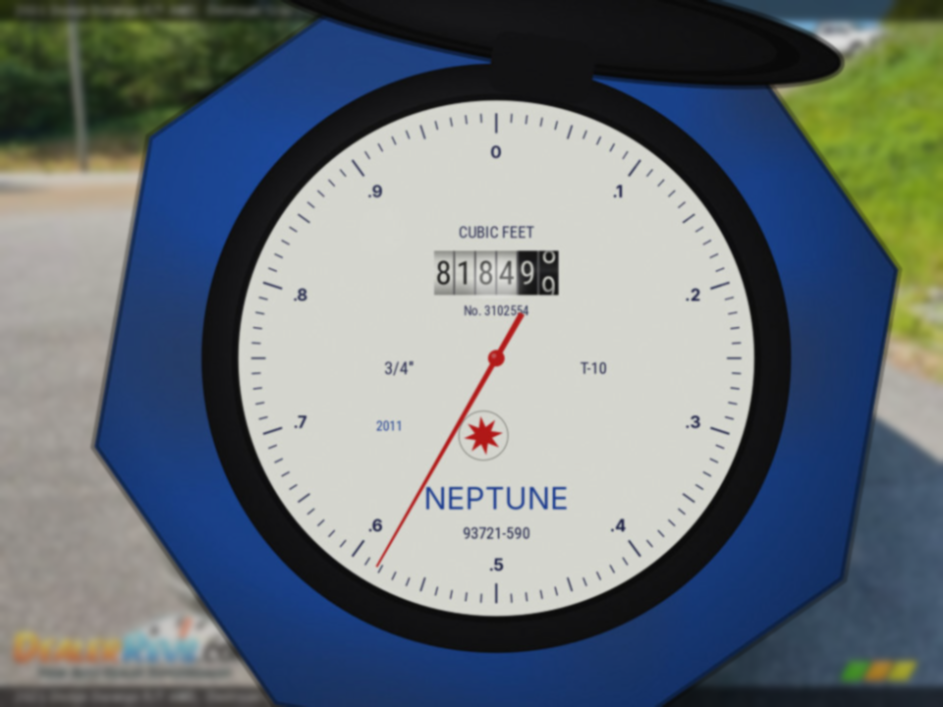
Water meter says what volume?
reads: 818498.58 ft³
